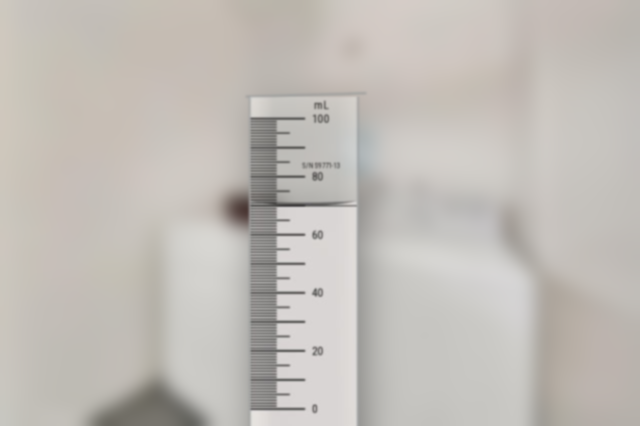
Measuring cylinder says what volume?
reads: 70 mL
